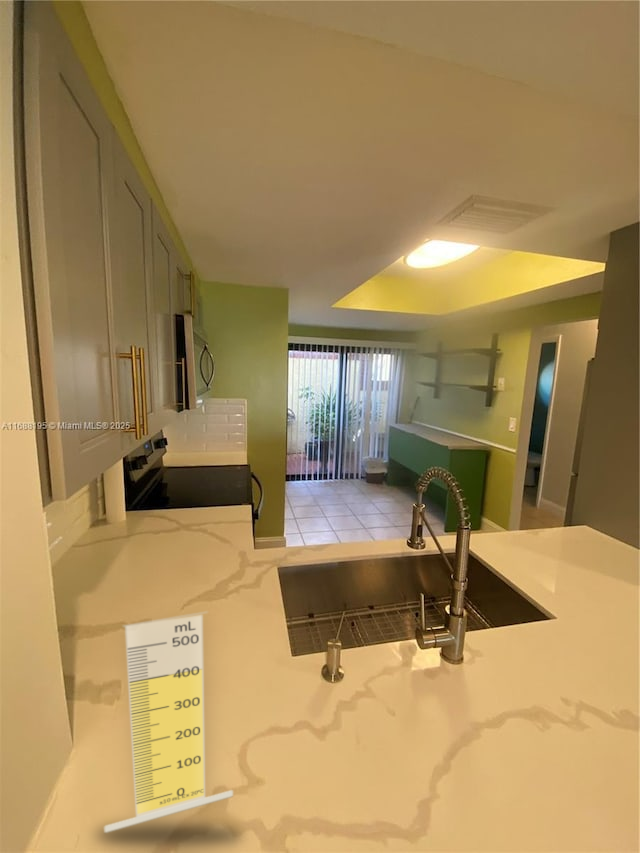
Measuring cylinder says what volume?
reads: 400 mL
